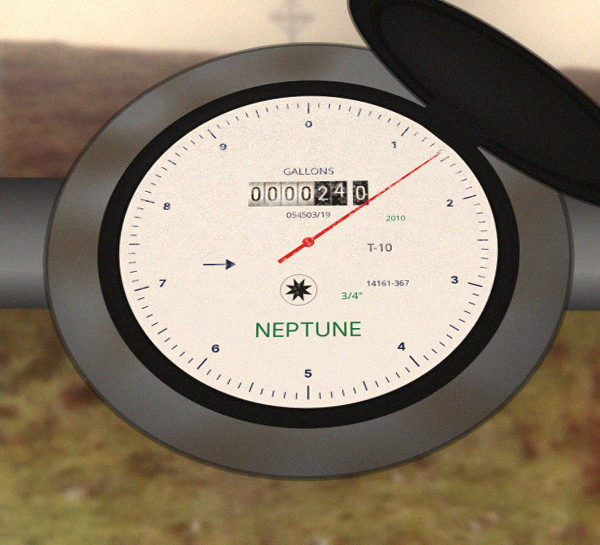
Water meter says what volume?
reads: 241.4 gal
